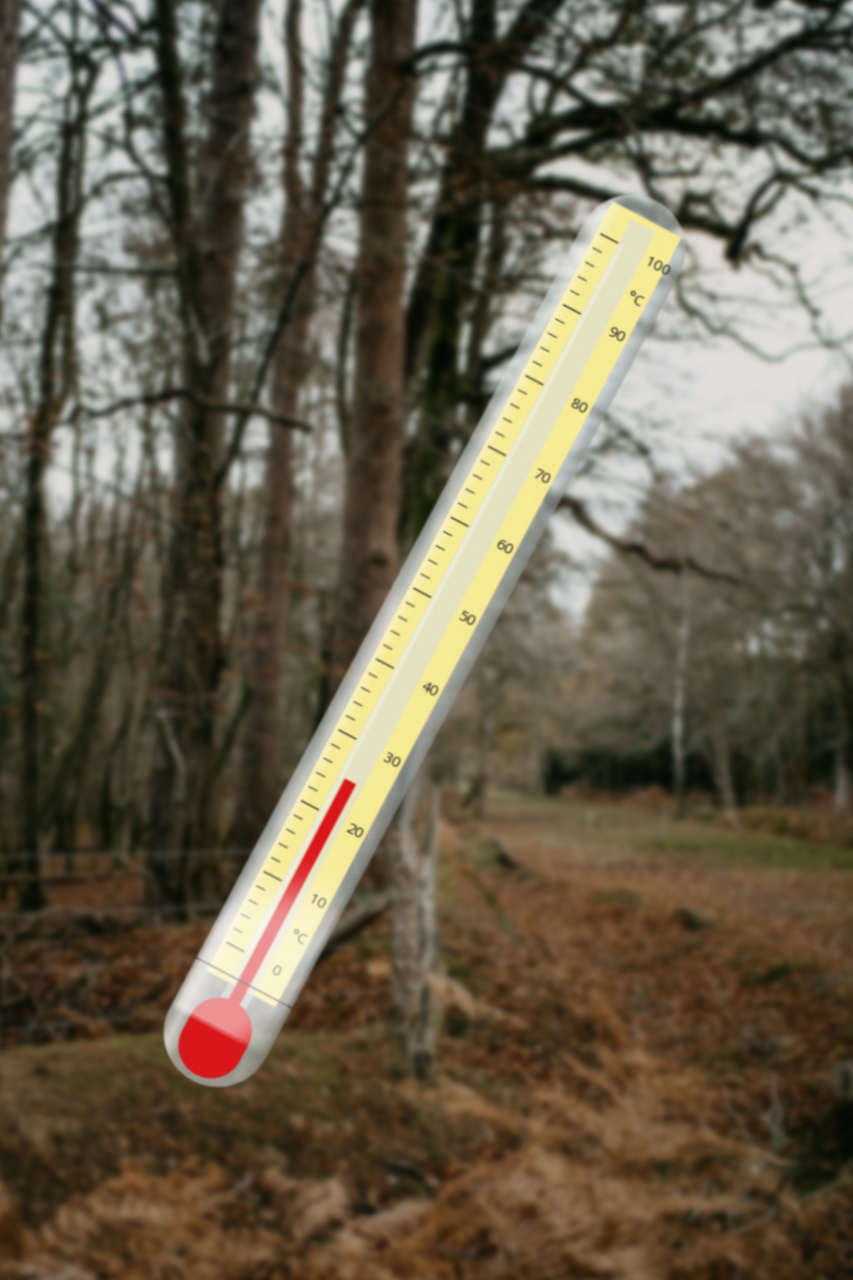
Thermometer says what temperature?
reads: 25 °C
